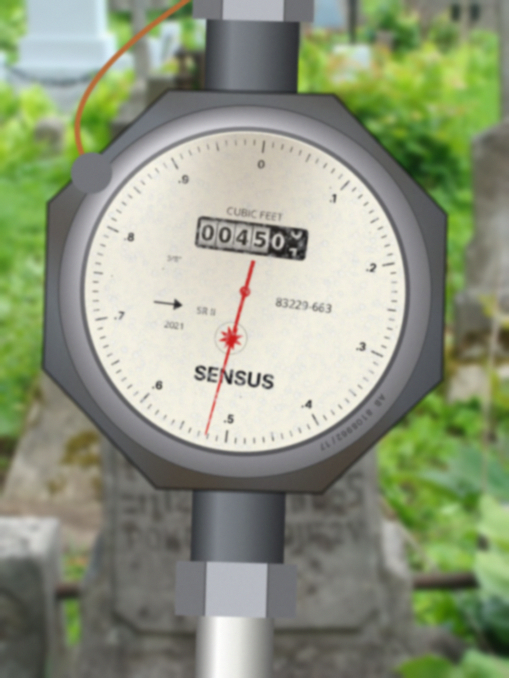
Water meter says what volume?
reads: 4500.52 ft³
